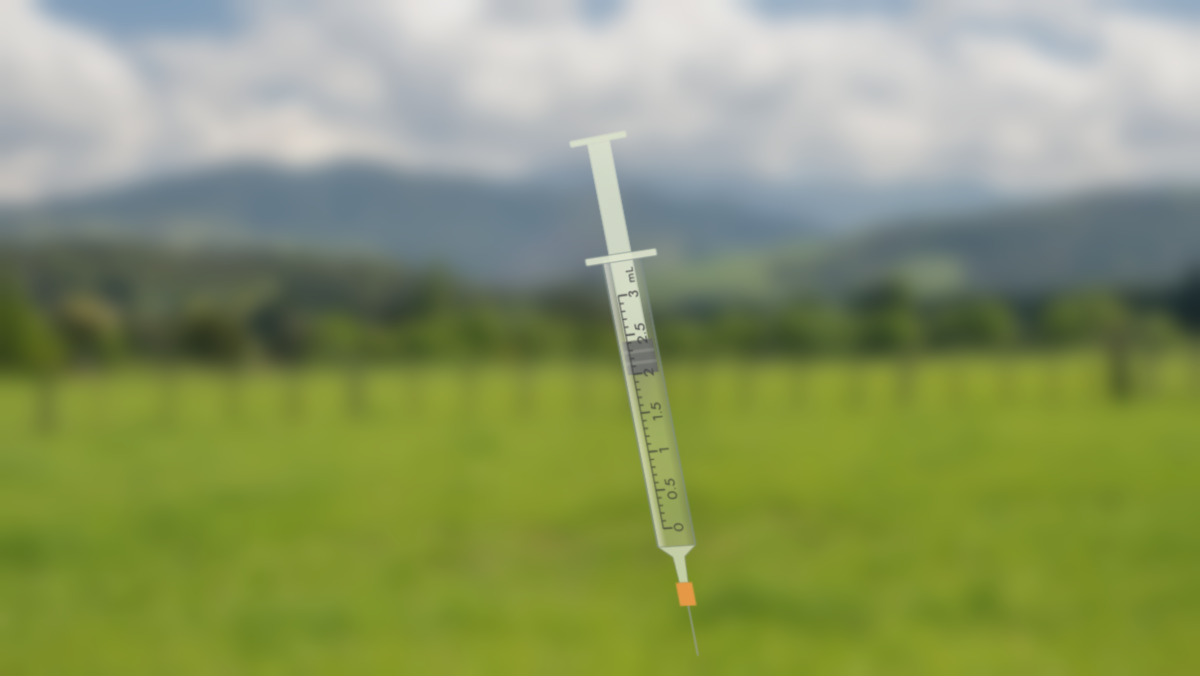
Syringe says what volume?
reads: 2 mL
